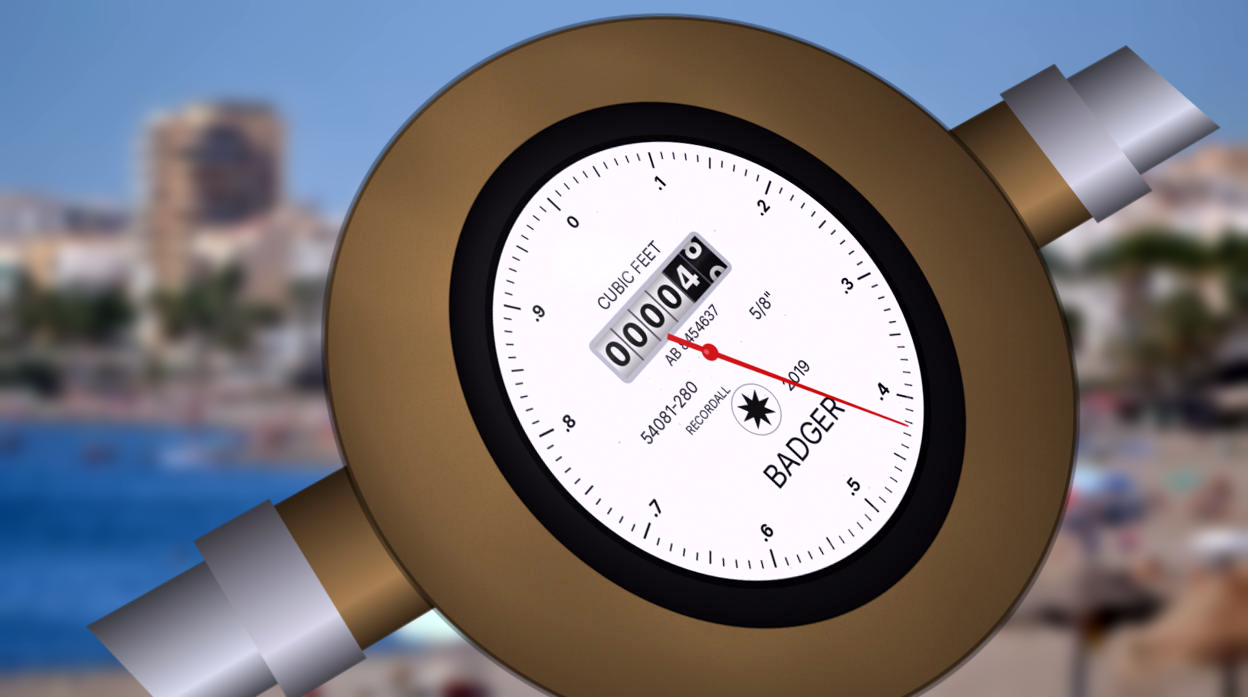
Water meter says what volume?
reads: 48.42 ft³
